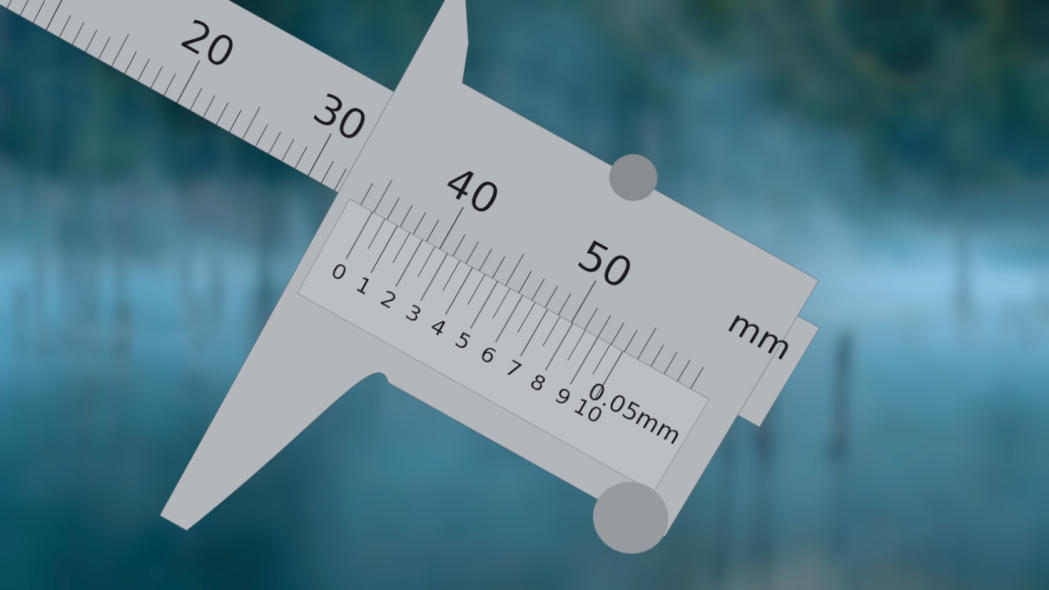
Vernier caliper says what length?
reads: 34.9 mm
